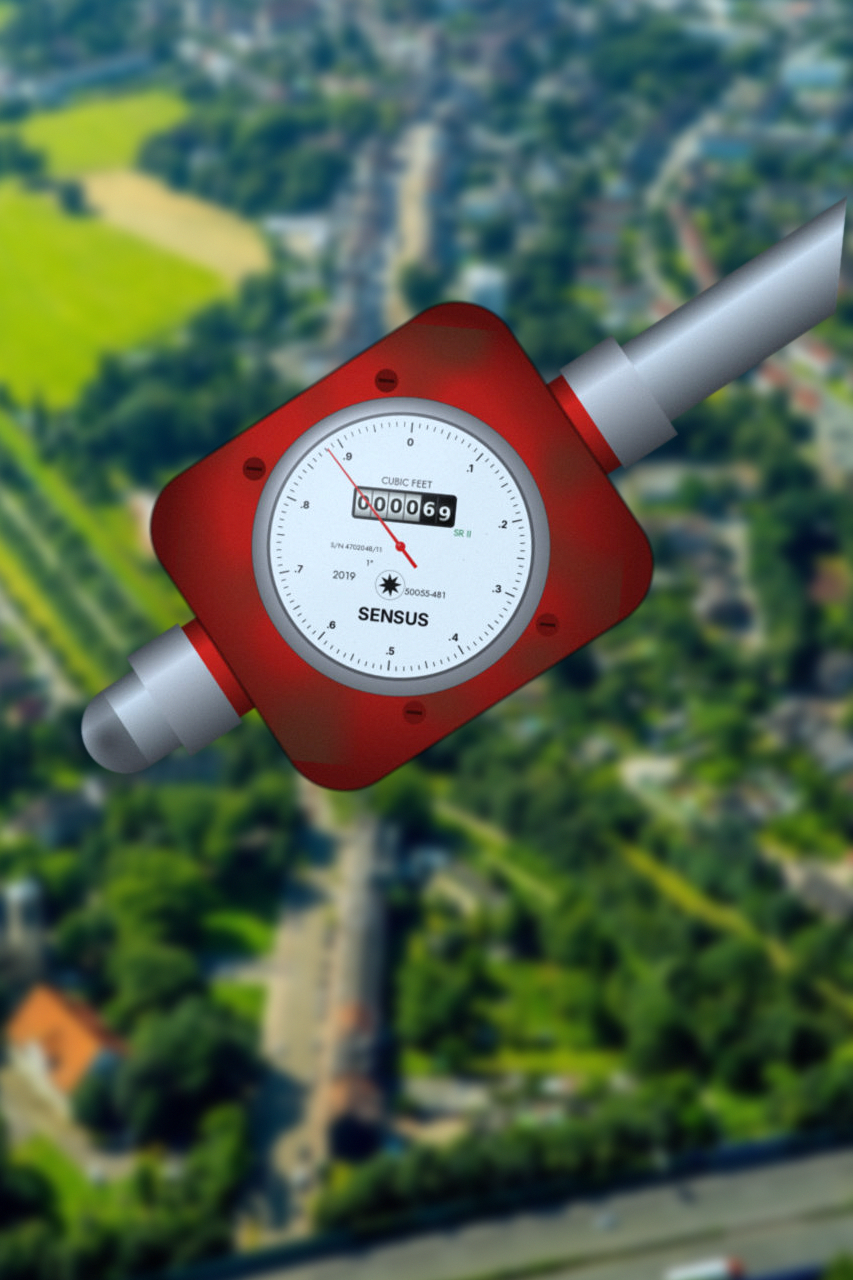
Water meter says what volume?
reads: 68.88 ft³
